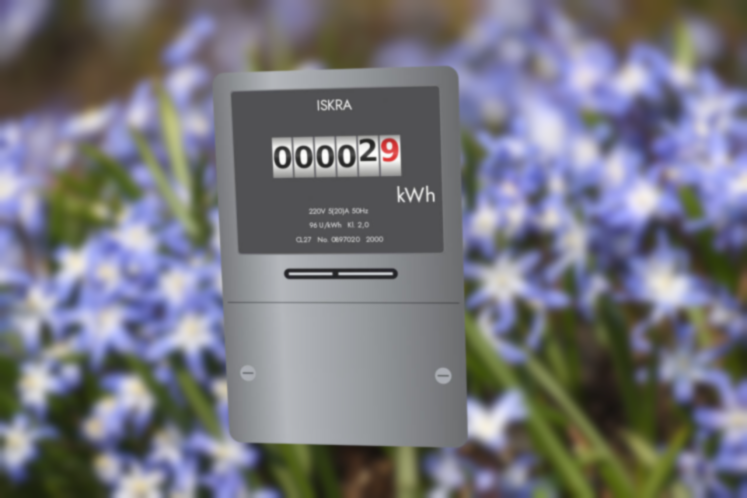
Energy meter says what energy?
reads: 2.9 kWh
